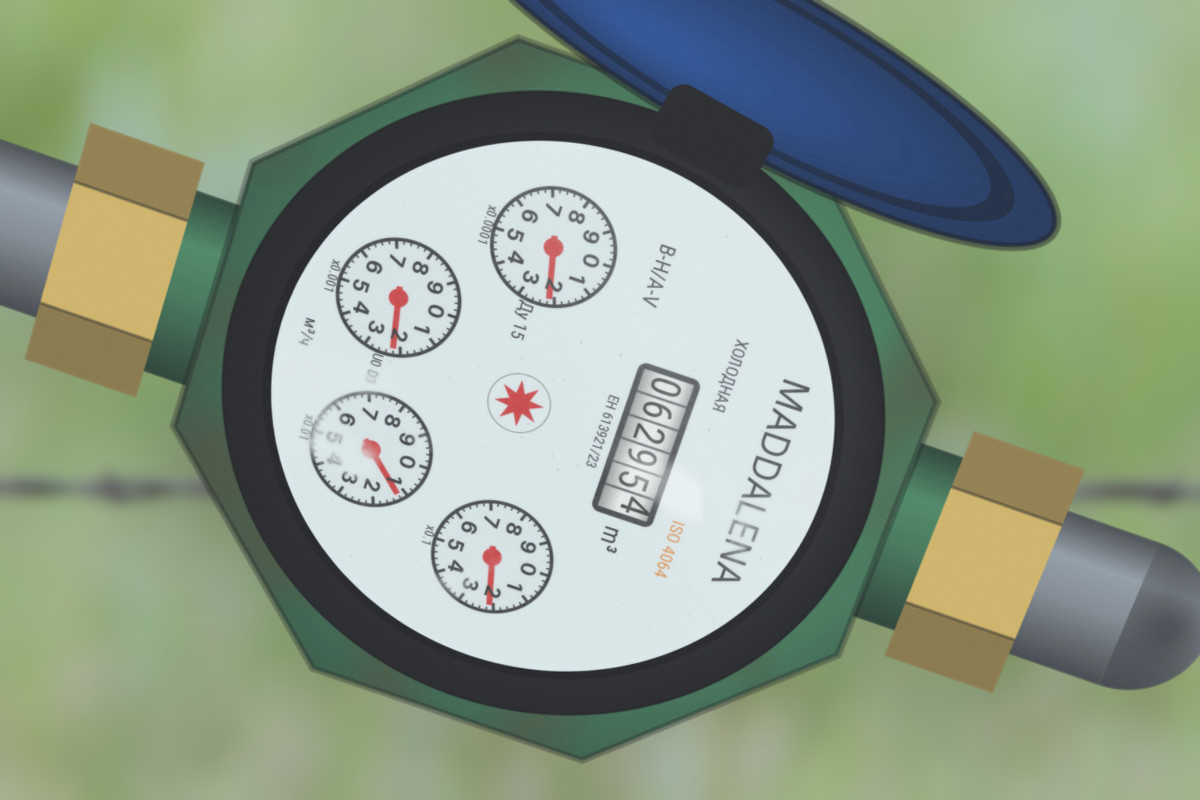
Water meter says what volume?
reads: 62954.2122 m³
